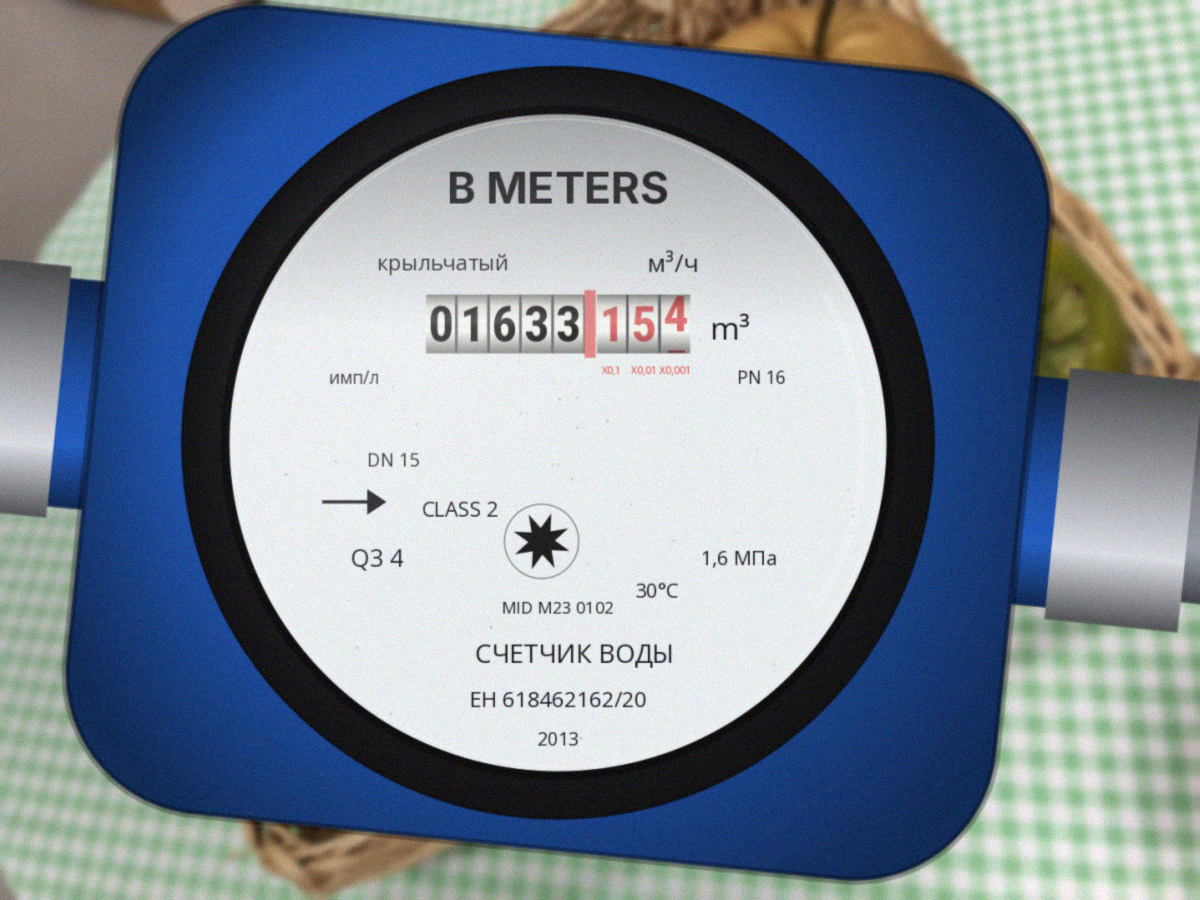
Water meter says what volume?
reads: 1633.154 m³
